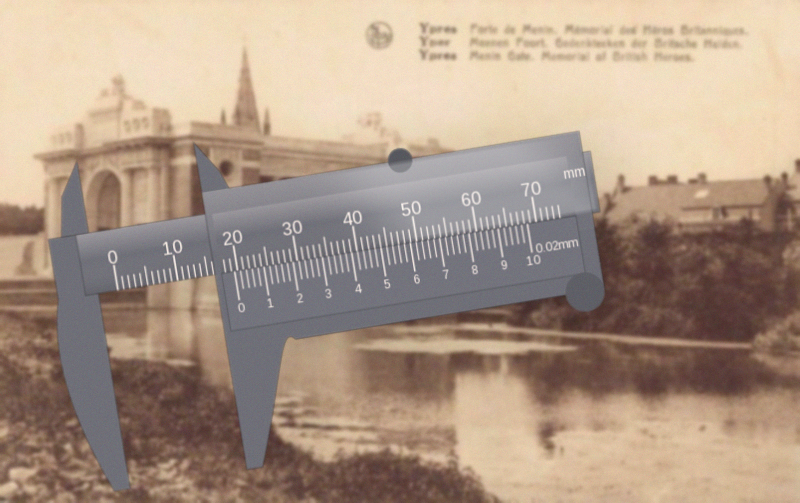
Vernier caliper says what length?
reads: 19.5 mm
